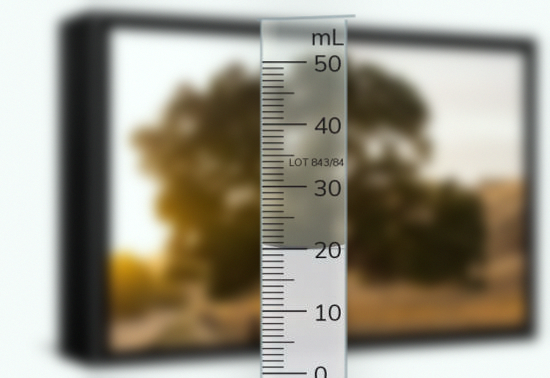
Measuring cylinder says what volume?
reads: 20 mL
